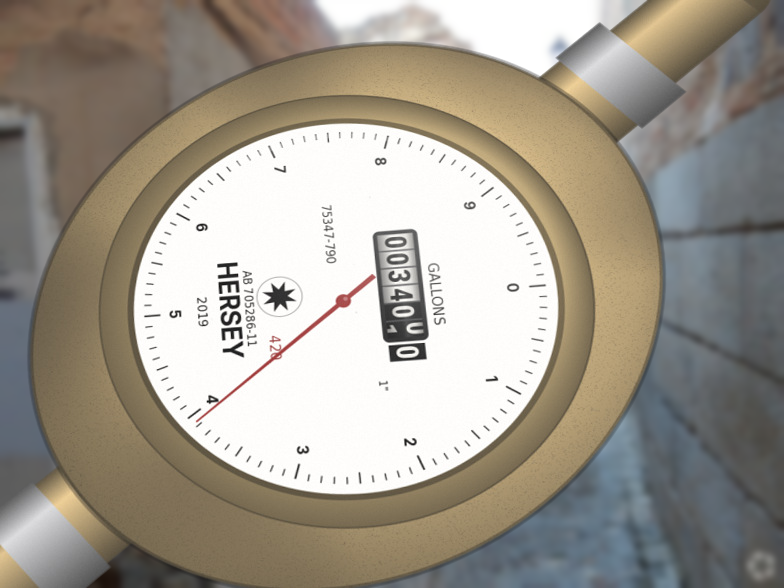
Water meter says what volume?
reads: 34003.9 gal
